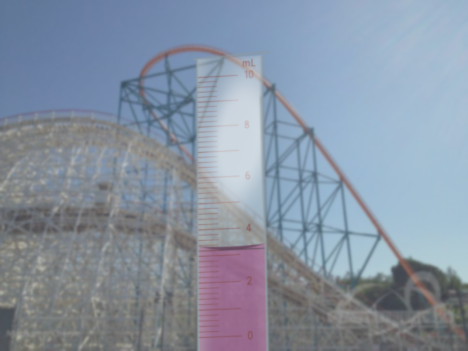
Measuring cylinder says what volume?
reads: 3.2 mL
